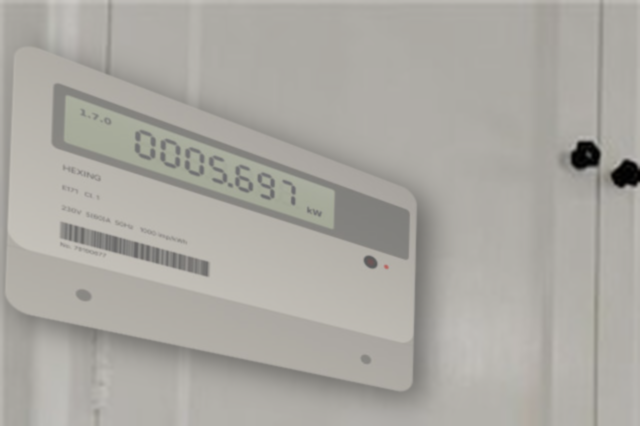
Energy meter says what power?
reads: 5.697 kW
